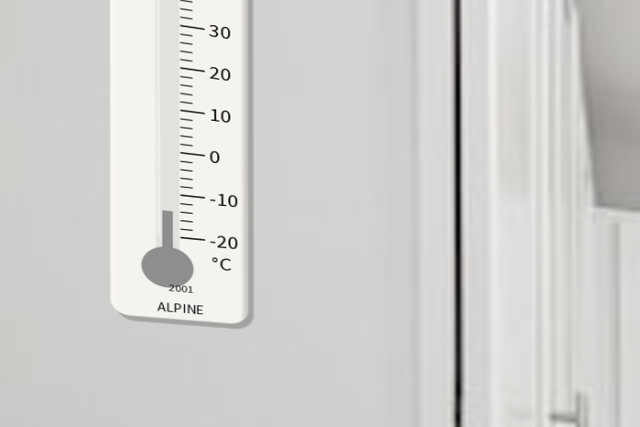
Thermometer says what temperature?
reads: -14 °C
